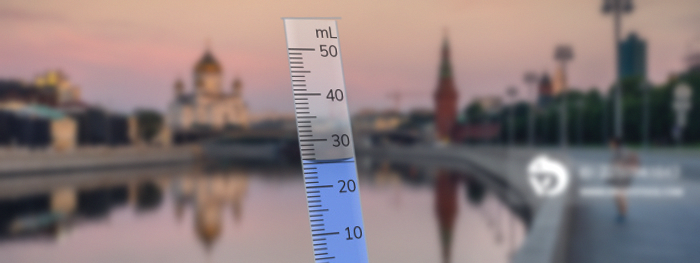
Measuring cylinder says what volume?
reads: 25 mL
